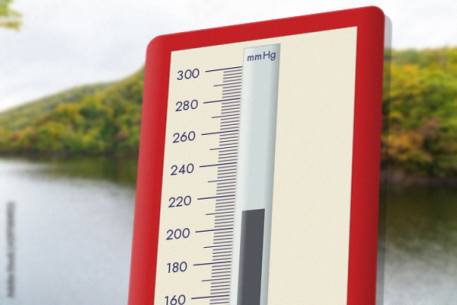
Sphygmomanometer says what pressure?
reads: 210 mmHg
